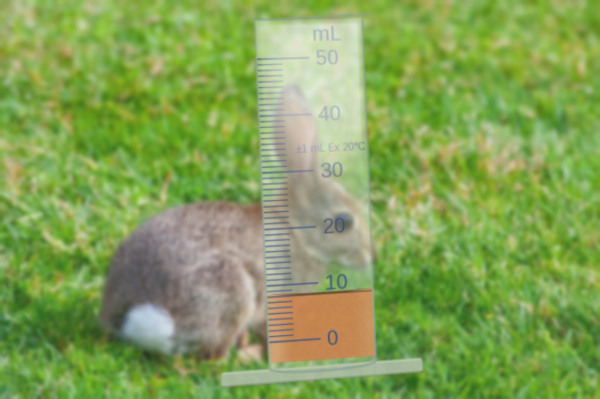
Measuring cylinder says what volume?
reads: 8 mL
